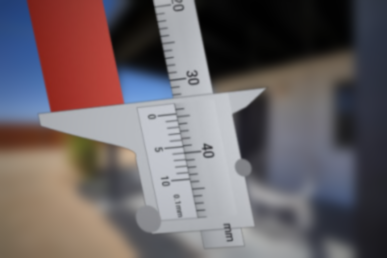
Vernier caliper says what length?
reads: 34.6 mm
